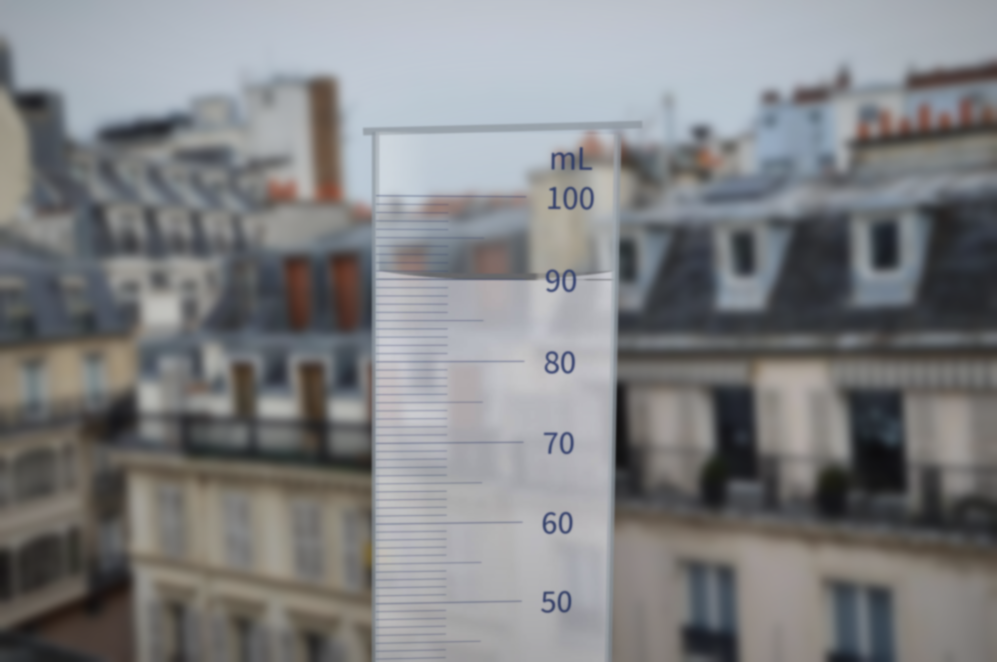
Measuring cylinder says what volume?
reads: 90 mL
